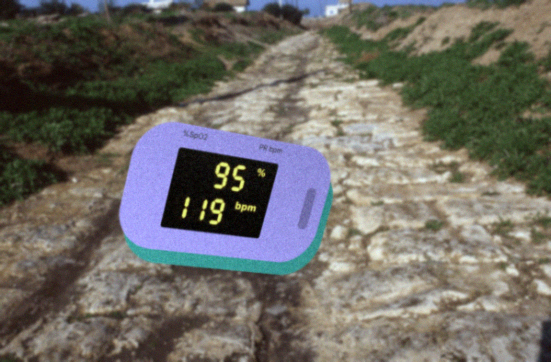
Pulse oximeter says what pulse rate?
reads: 119 bpm
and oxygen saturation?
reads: 95 %
